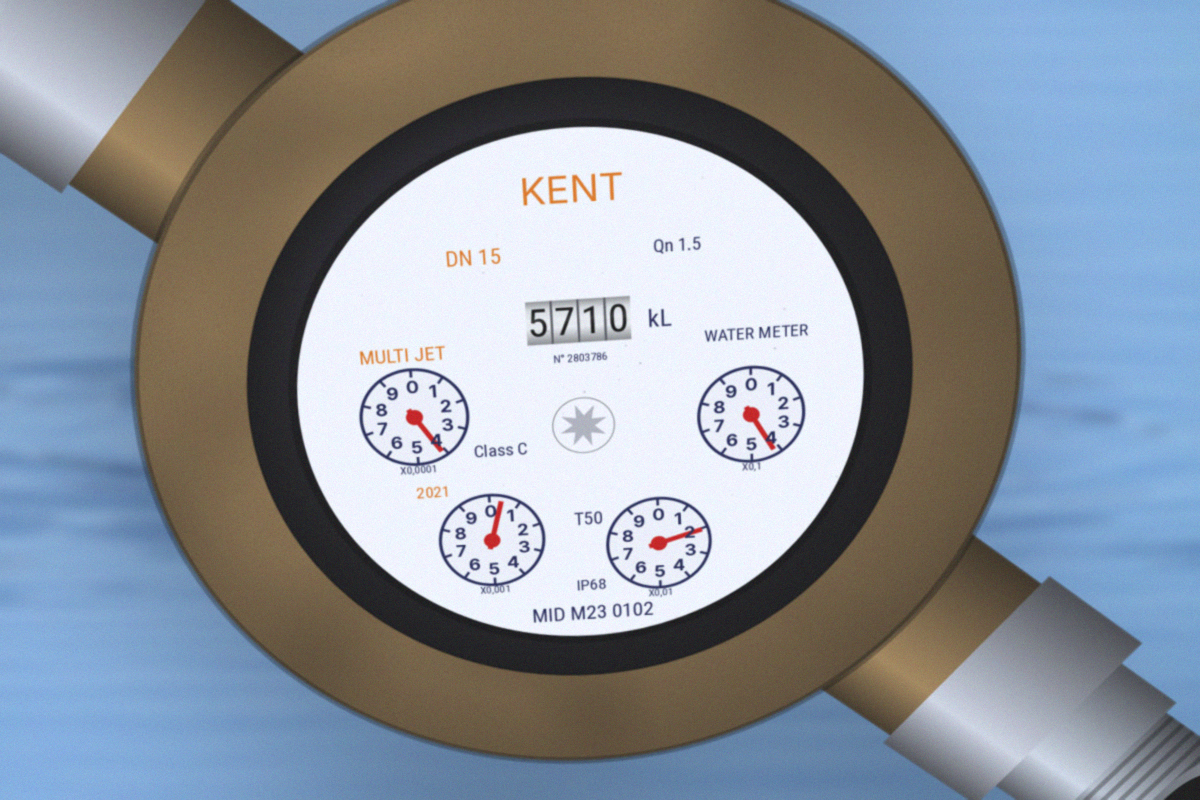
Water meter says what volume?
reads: 5710.4204 kL
